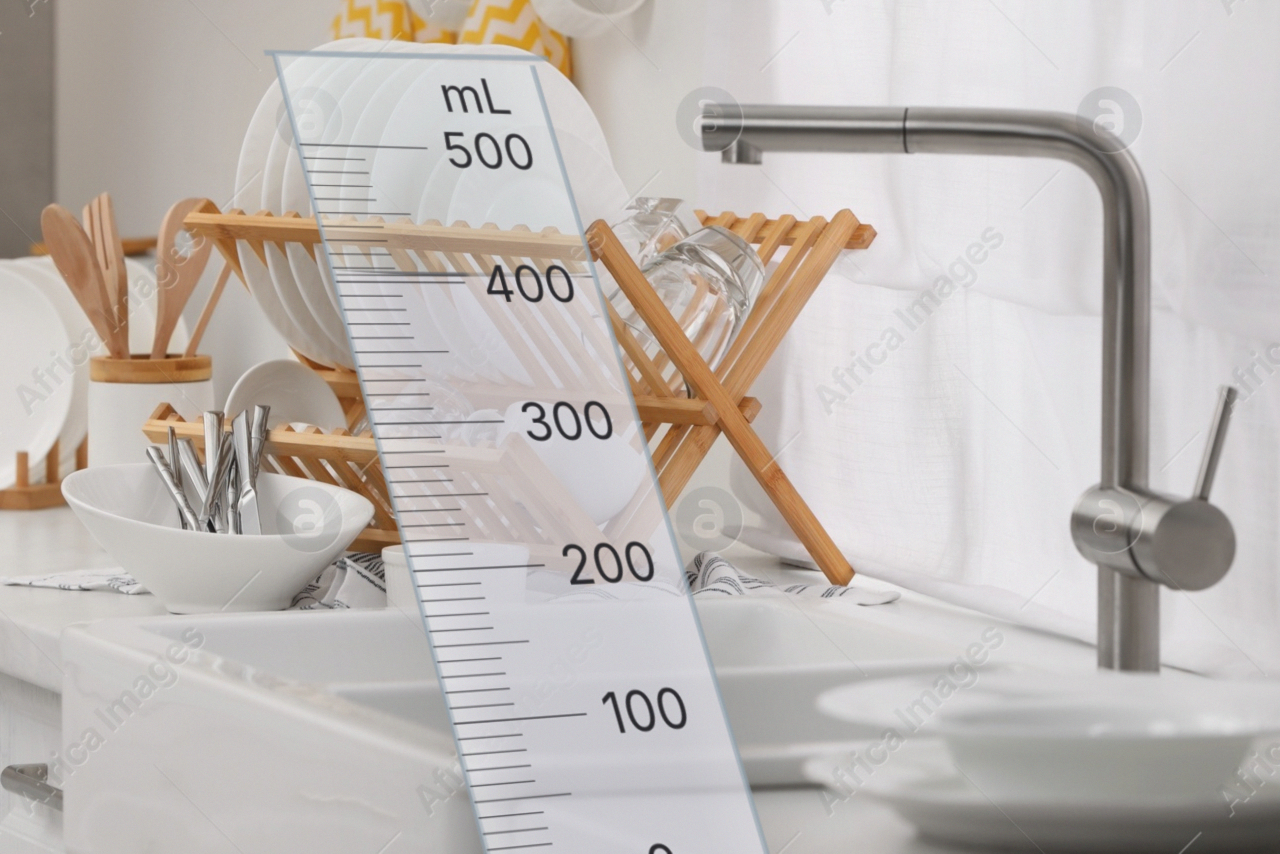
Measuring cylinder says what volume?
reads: 405 mL
